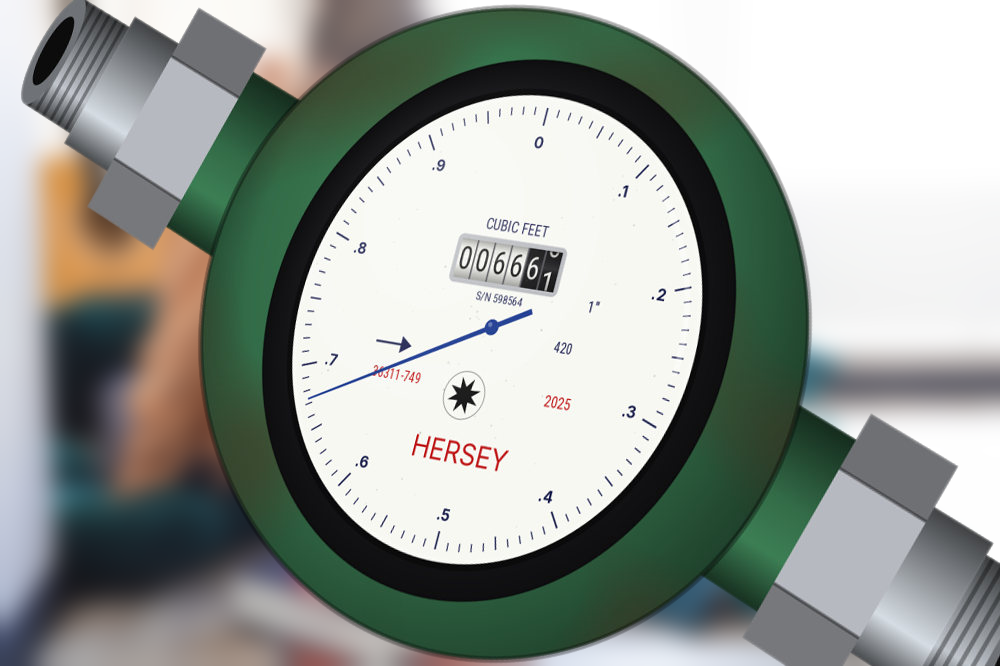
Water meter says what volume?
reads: 6660.67 ft³
